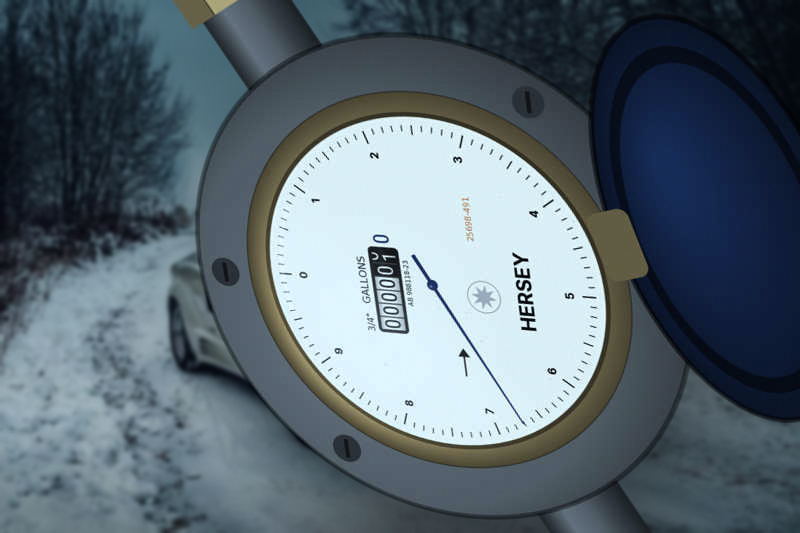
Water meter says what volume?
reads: 6.7 gal
